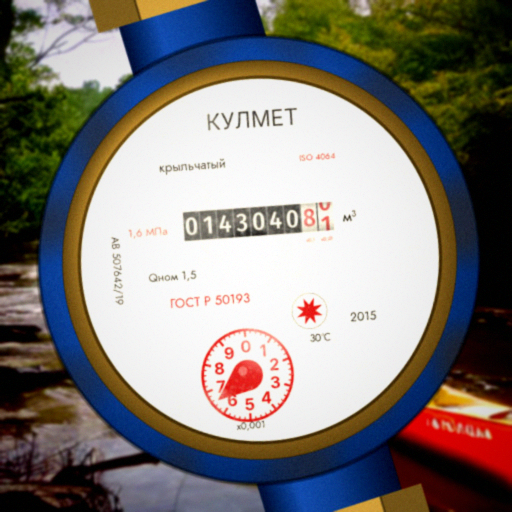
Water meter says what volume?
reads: 143040.806 m³
